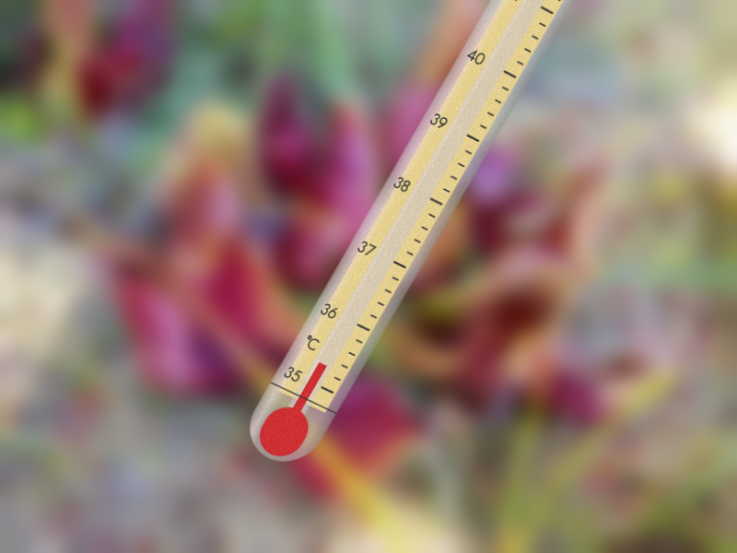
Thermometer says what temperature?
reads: 35.3 °C
